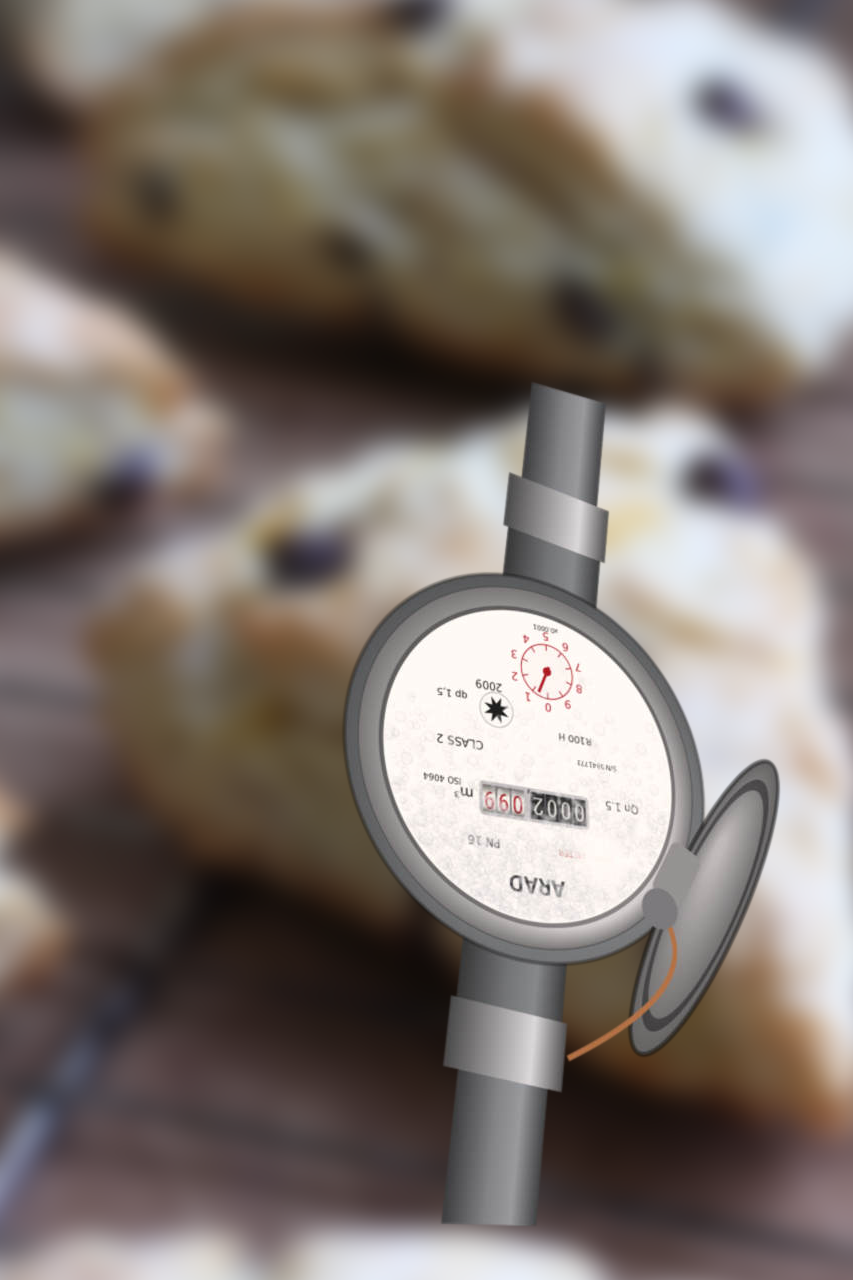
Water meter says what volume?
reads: 2.0990 m³
